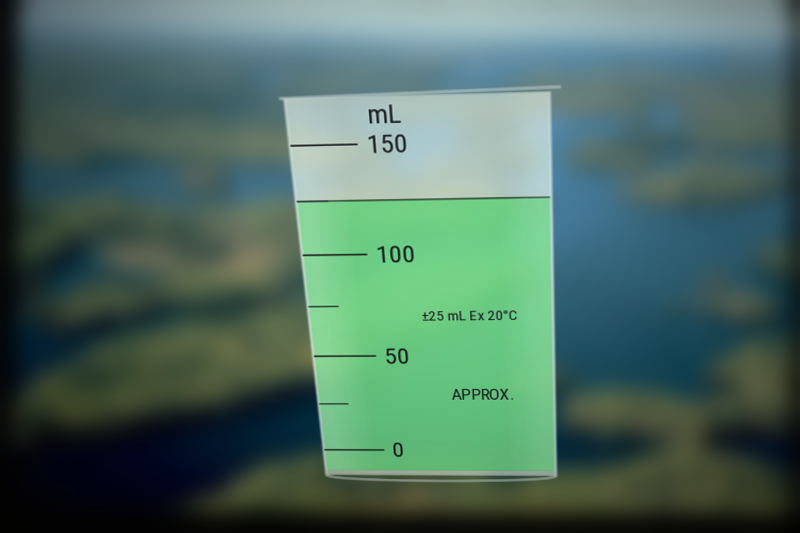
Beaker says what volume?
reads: 125 mL
